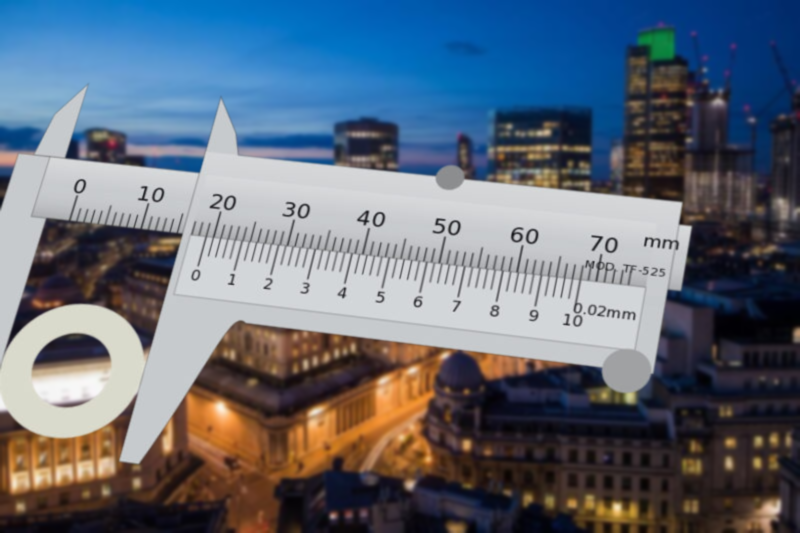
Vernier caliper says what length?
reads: 19.0 mm
